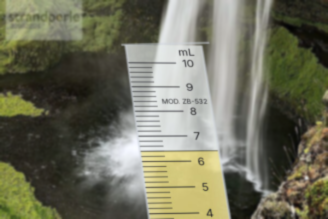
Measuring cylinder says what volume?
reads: 6.4 mL
